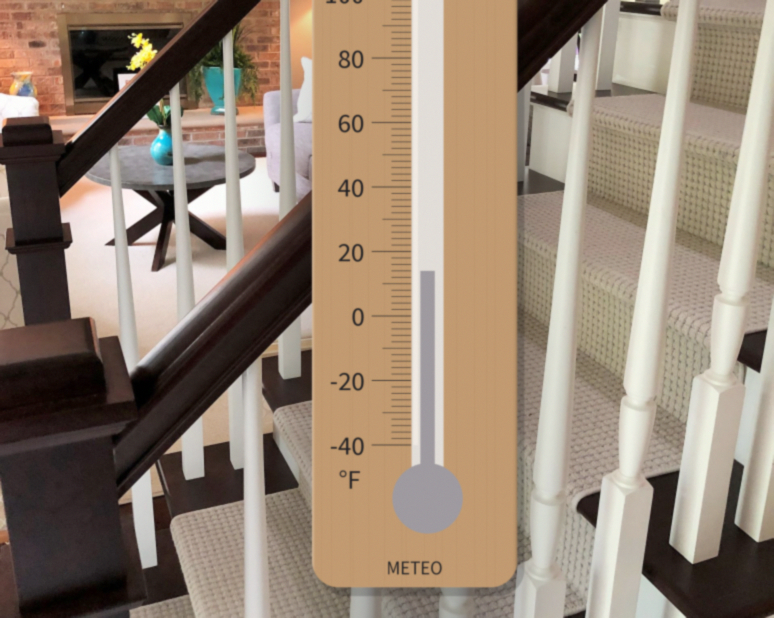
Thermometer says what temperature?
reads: 14 °F
